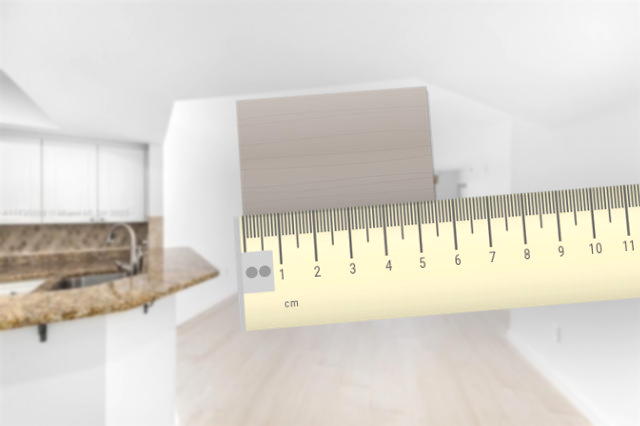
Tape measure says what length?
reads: 5.5 cm
